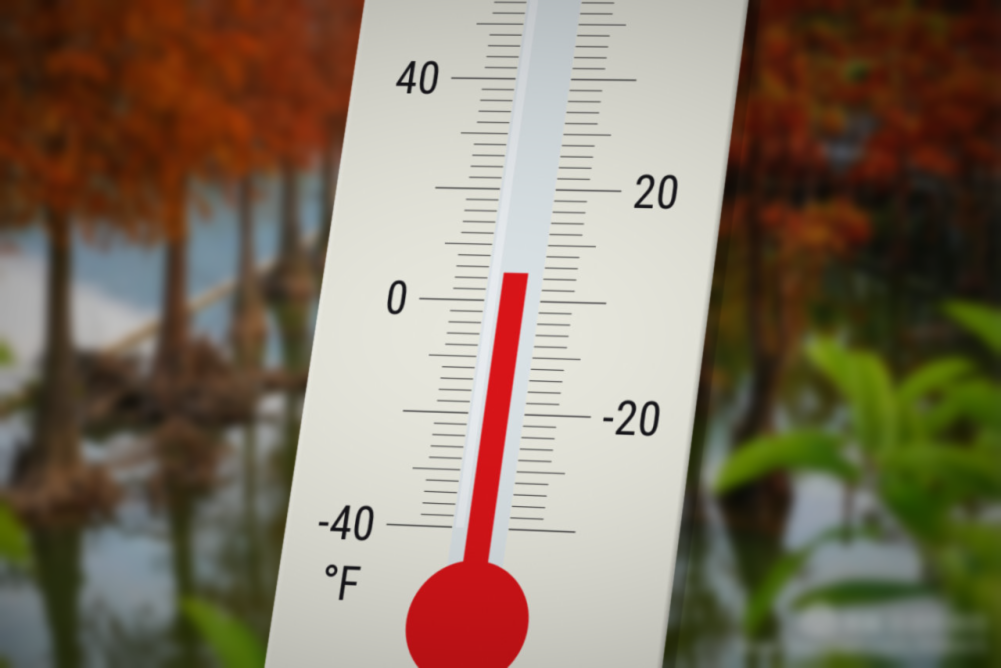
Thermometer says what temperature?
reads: 5 °F
